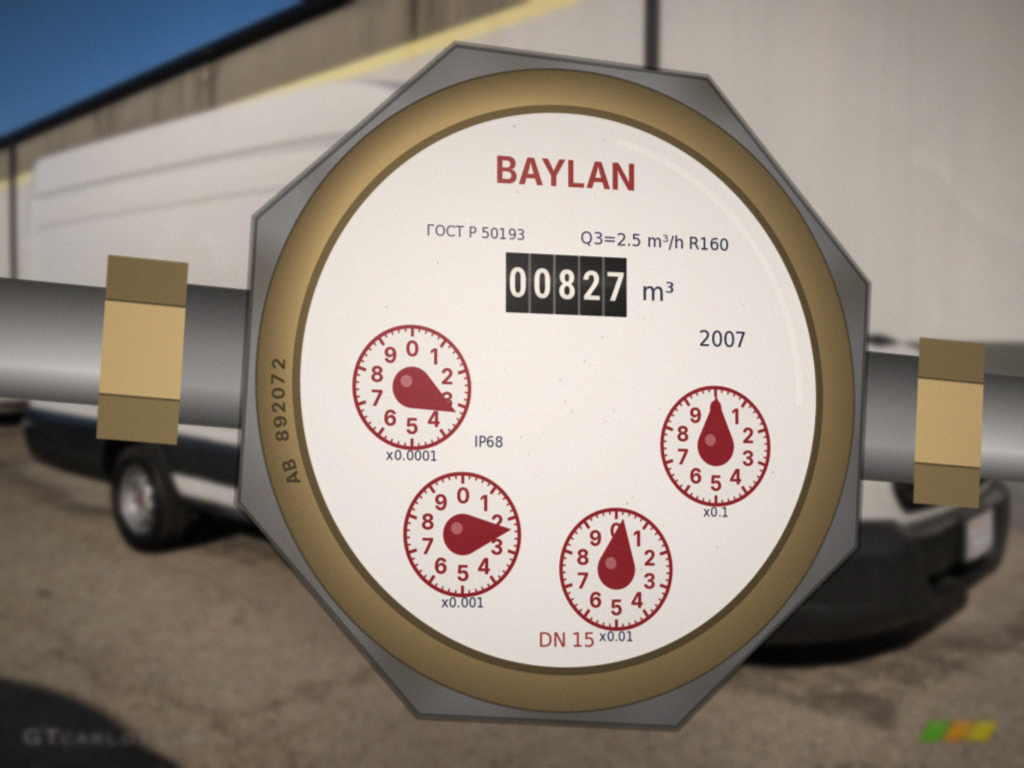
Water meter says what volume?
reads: 827.0023 m³
